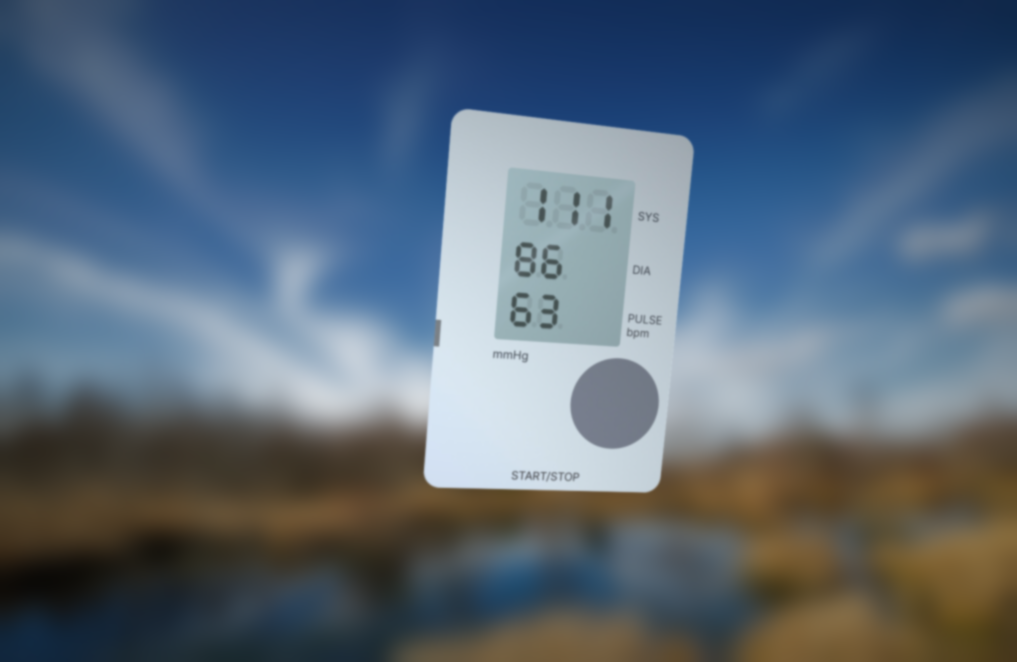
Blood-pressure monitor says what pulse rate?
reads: 63 bpm
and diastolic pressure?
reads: 86 mmHg
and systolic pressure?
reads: 111 mmHg
